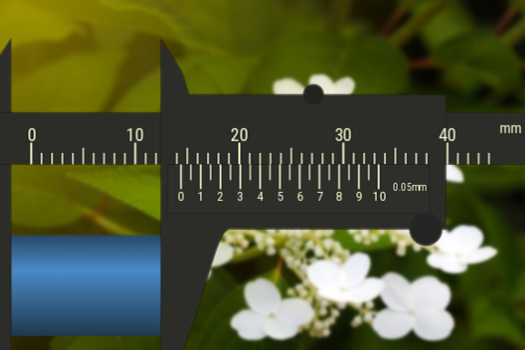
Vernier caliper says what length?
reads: 14.4 mm
